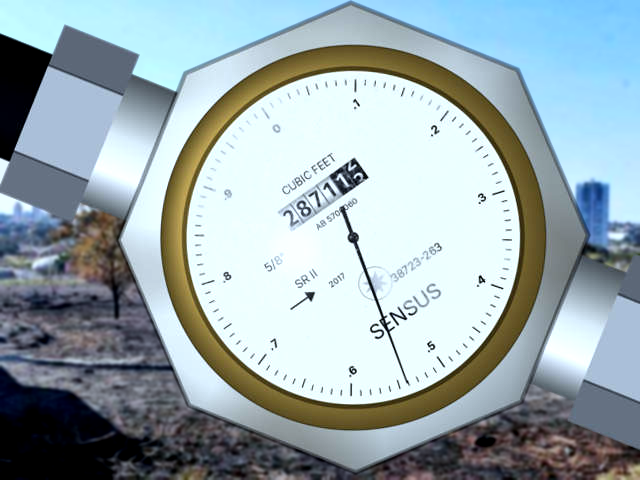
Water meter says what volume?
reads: 287112.54 ft³
